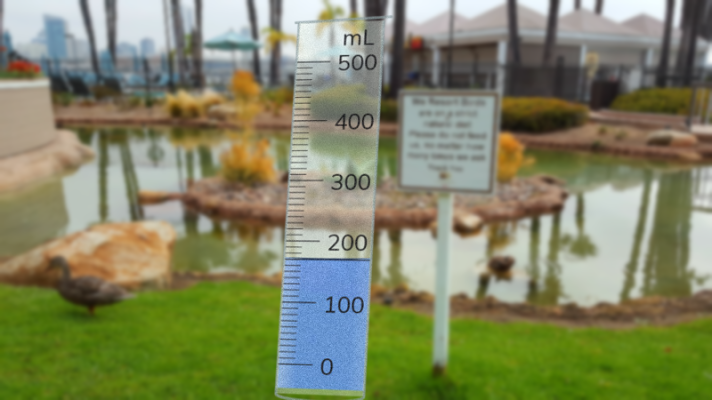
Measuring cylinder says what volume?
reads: 170 mL
